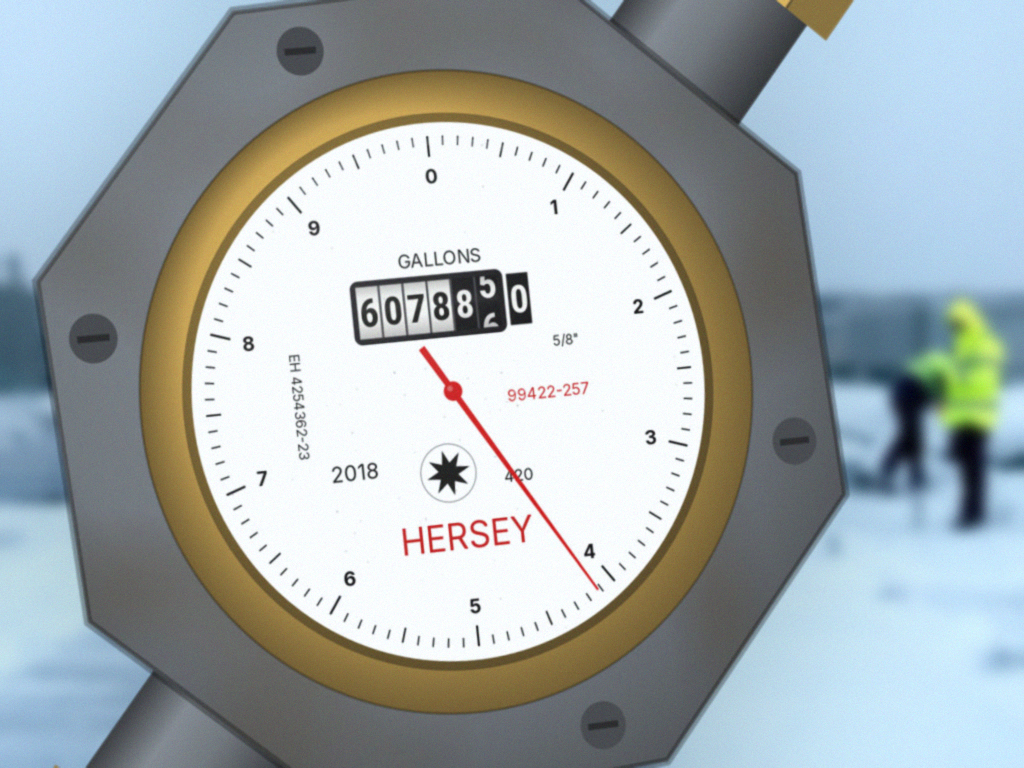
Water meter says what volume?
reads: 6078854.1 gal
